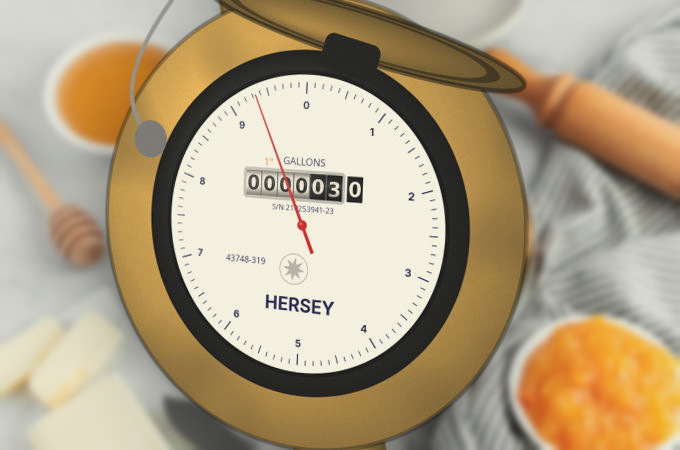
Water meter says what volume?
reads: 29.3 gal
